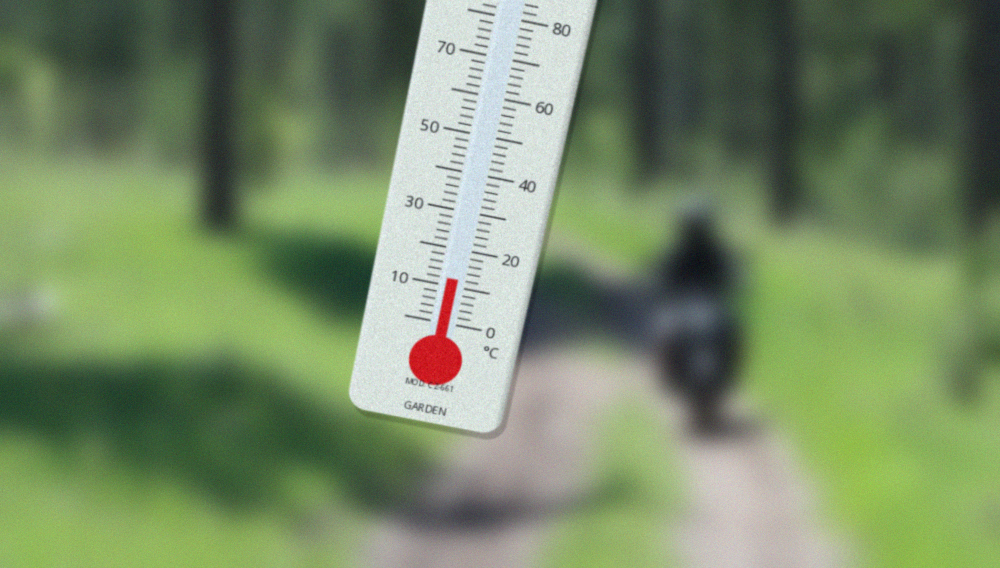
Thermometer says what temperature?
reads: 12 °C
